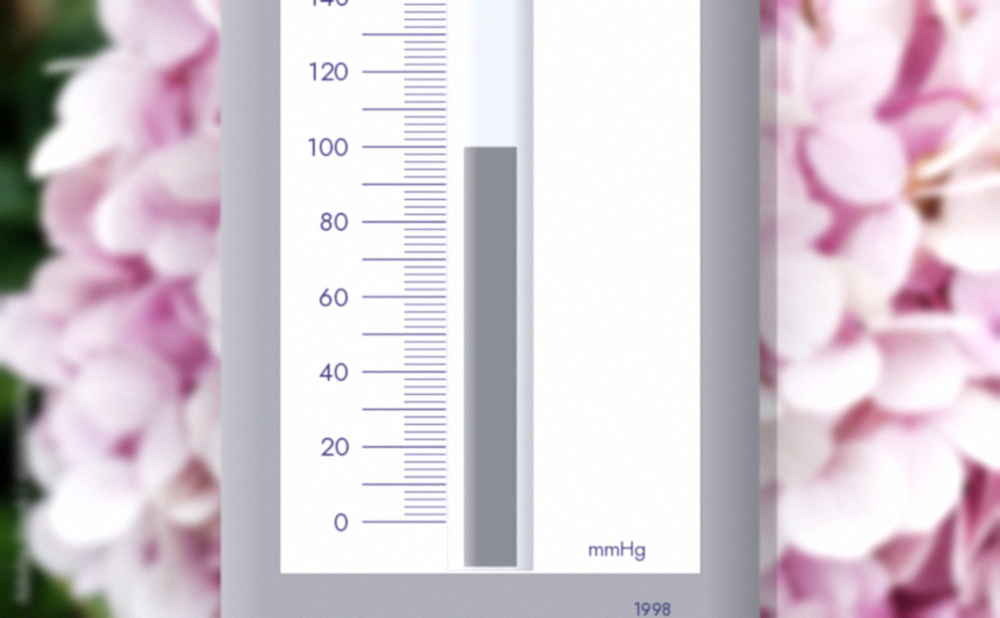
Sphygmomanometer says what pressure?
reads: 100 mmHg
